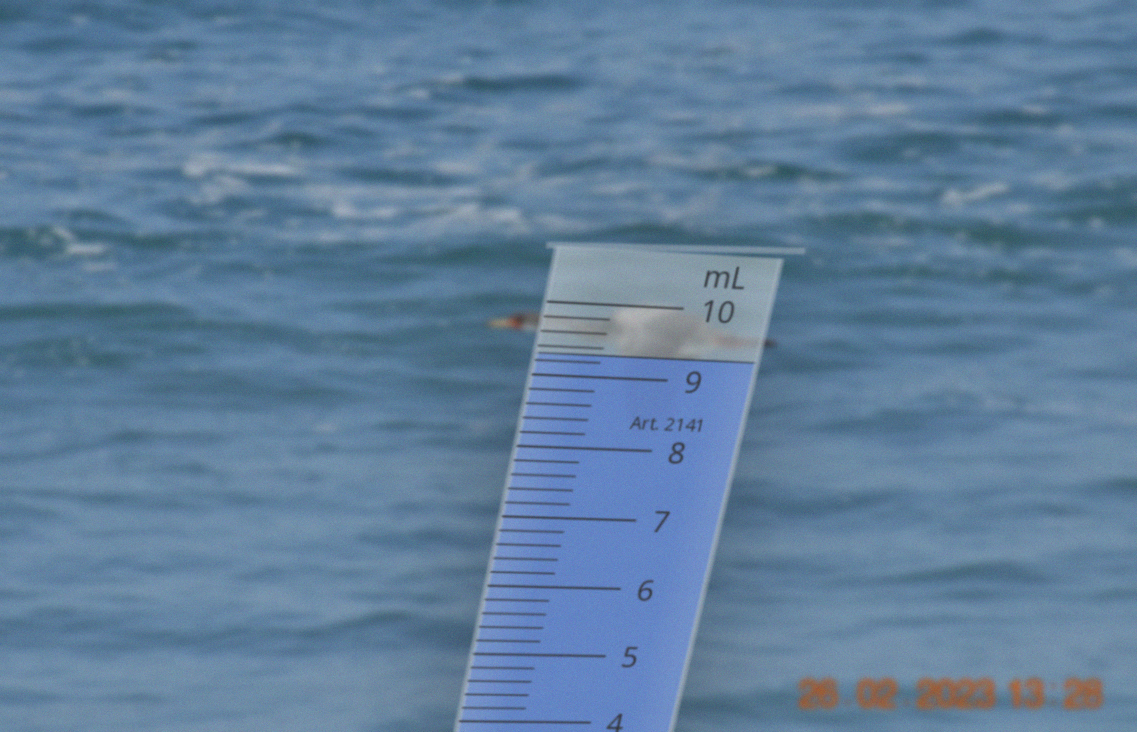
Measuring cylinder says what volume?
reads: 9.3 mL
